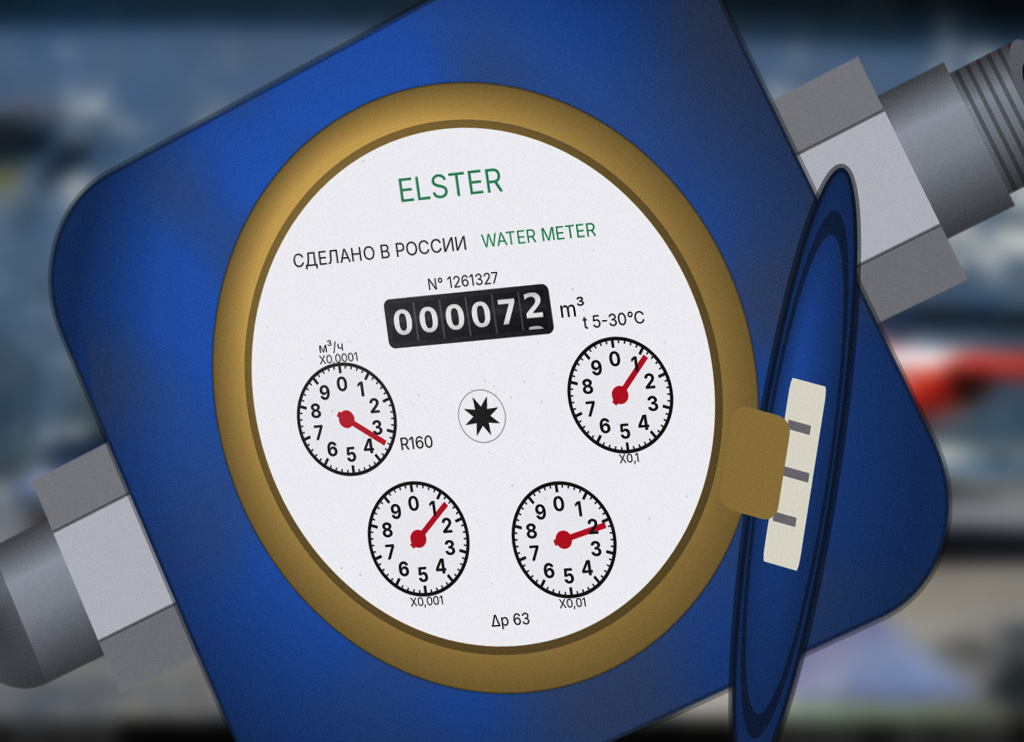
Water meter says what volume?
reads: 72.1213 m³
